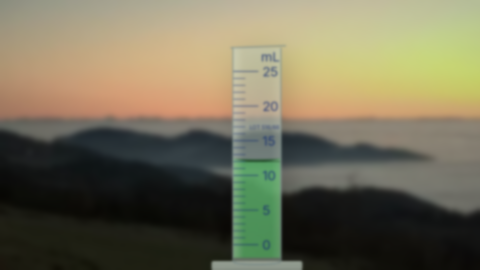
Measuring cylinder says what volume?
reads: 12 mL
